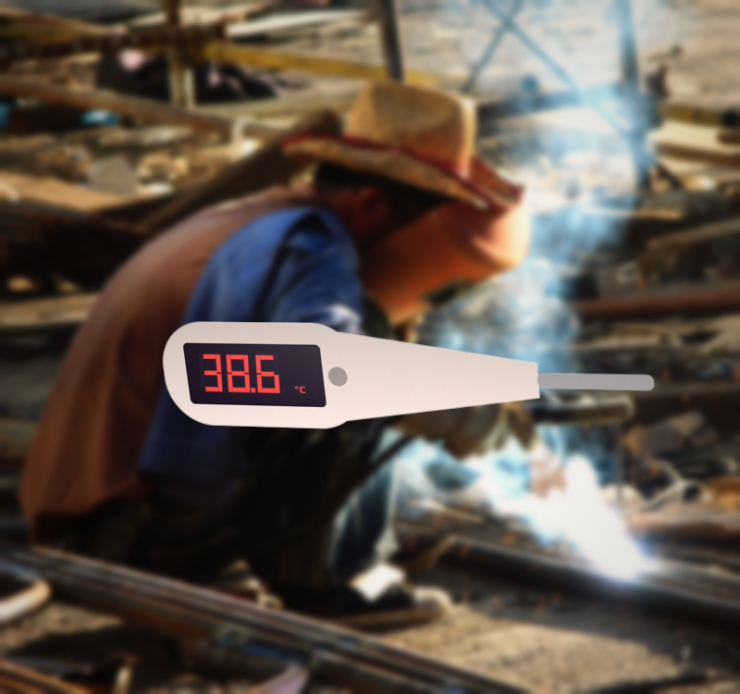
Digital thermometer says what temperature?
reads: 38.6 °C
